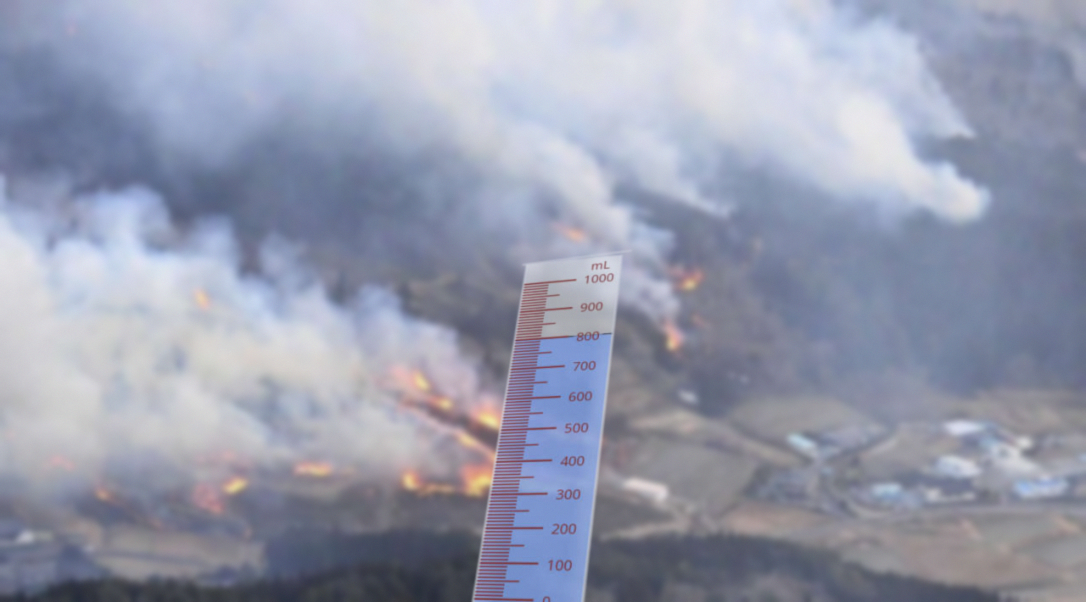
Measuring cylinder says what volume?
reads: 800 mL
